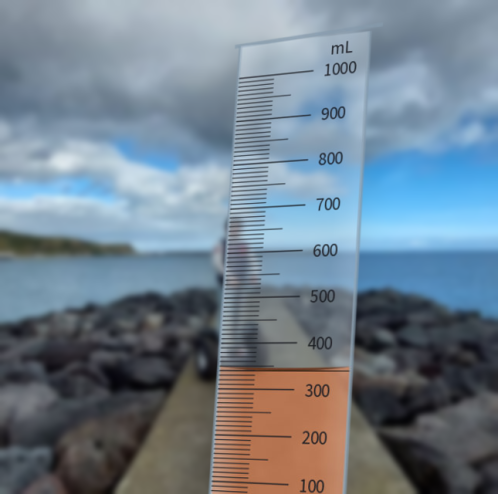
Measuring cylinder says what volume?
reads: 340 mL
